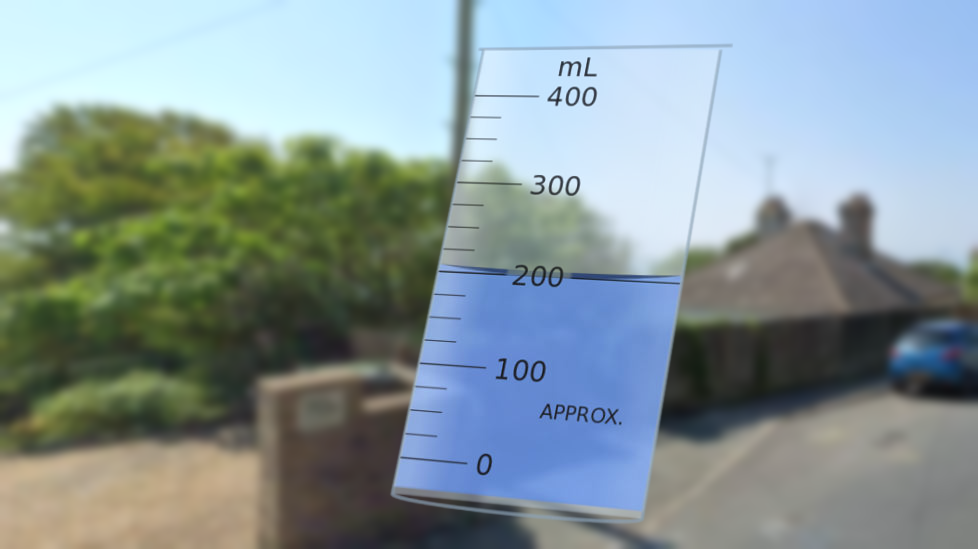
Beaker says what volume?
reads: 200 mL
